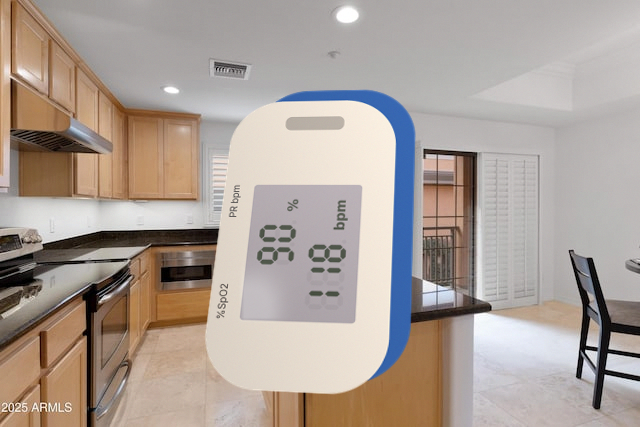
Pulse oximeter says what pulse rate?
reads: 118 bpm
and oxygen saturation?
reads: 90 %
